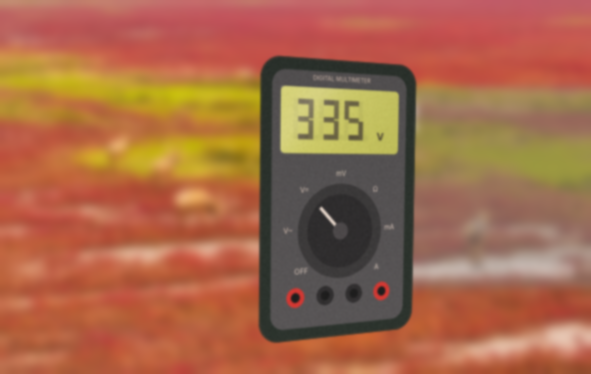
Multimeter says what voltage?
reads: 335 V
